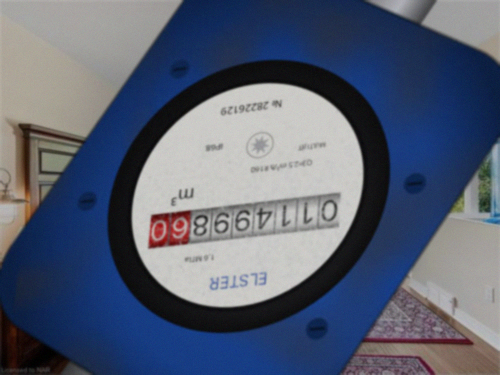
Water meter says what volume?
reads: 114998.60 m³
